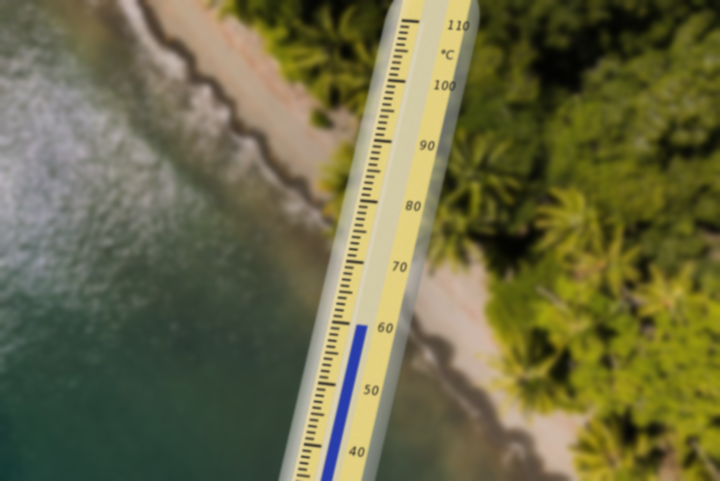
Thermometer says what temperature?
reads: 60 °C
